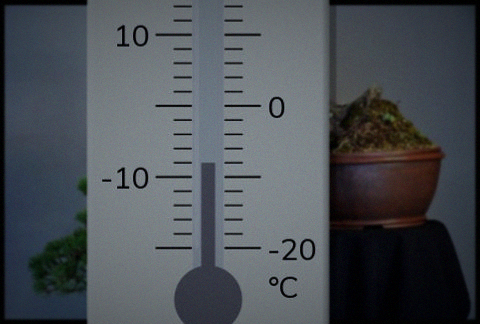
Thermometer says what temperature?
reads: -8 °C
